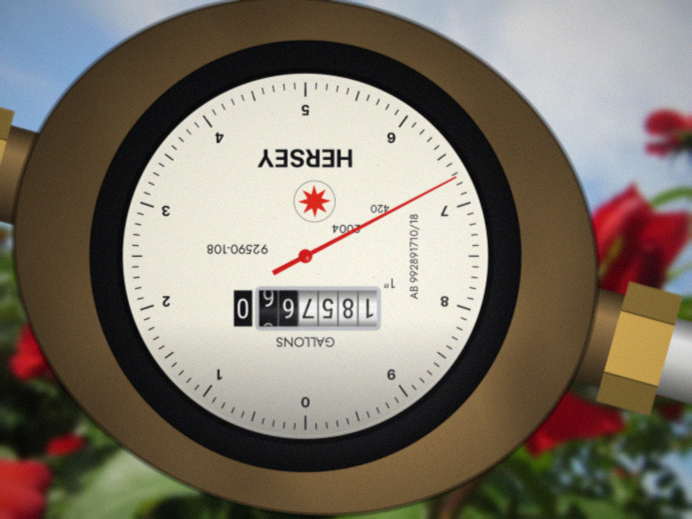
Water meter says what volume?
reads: 1857656.7 gal
